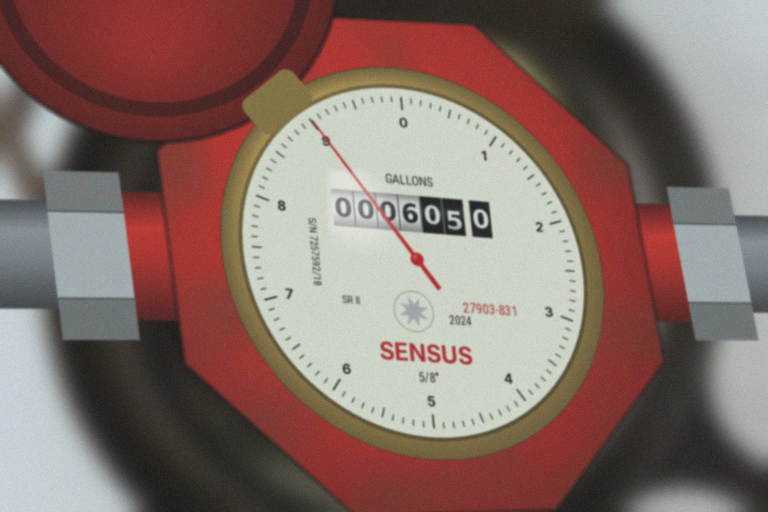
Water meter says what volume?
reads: 6049.0 gal
